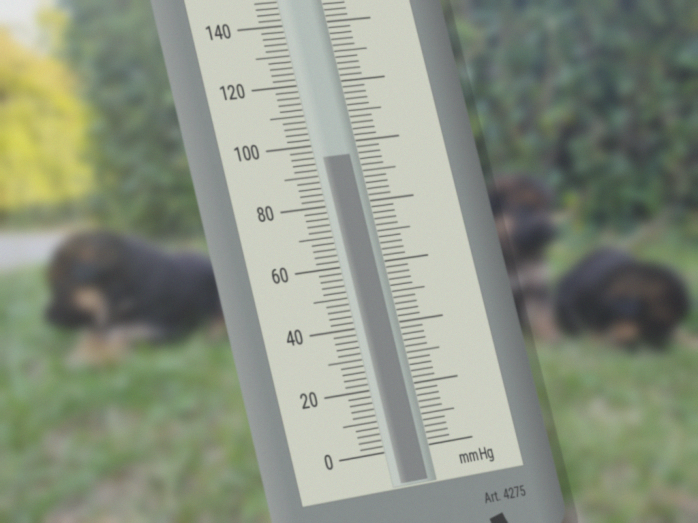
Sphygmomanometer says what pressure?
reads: 96 mmHg
